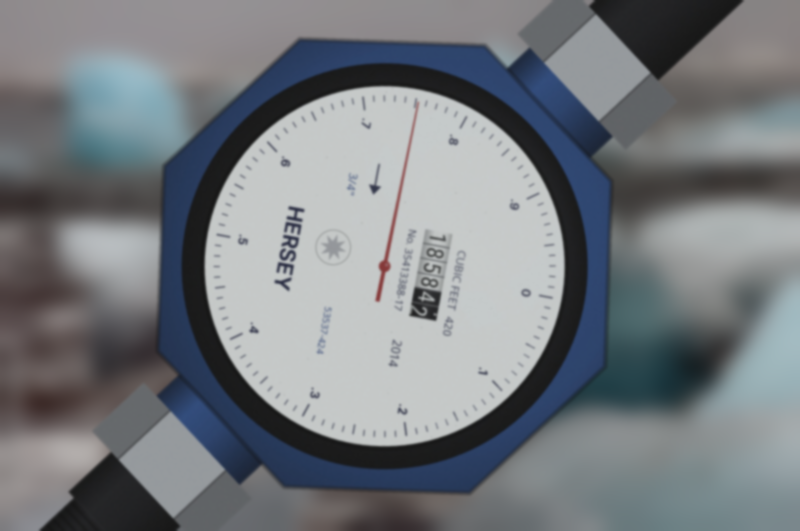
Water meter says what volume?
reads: 185841.75 ft³
